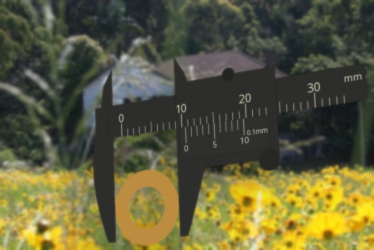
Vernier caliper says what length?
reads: 10.6 mm
